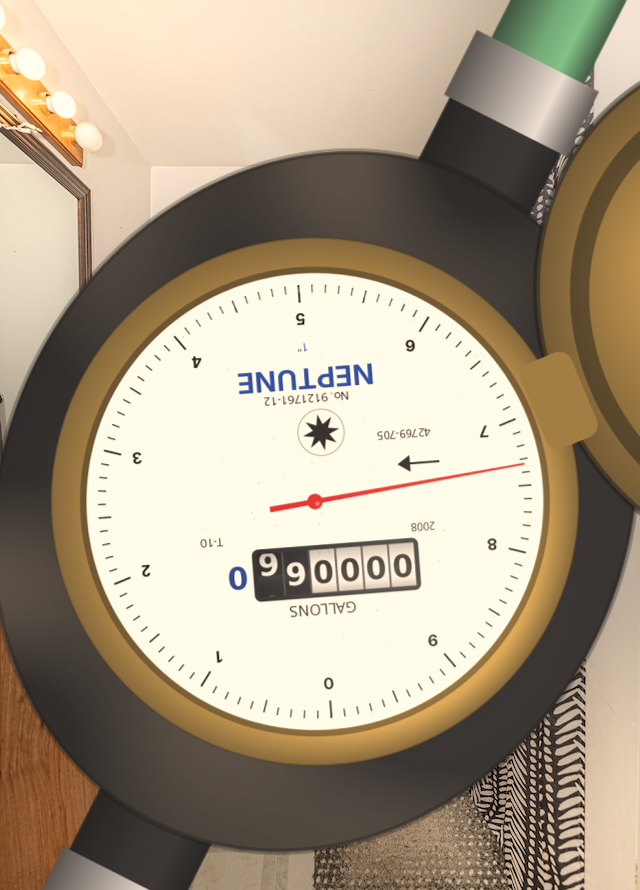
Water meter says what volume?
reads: 657.3 gal
